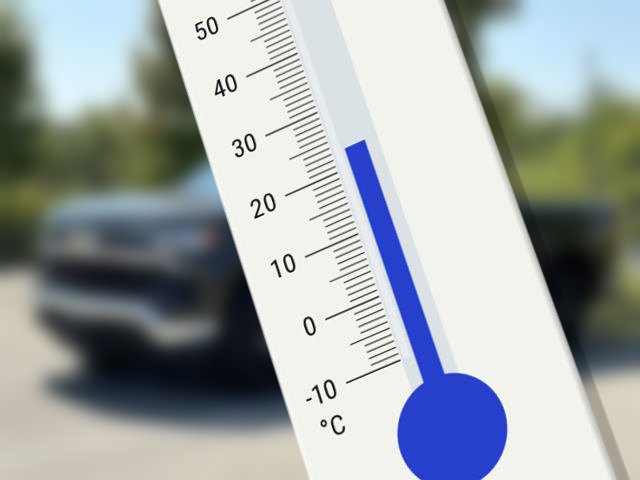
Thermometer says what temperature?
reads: 23 °C
